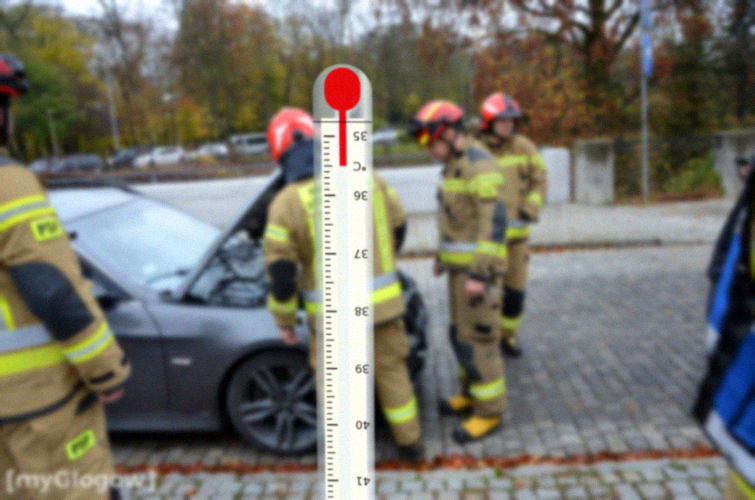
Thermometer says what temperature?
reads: 35.5 °C
